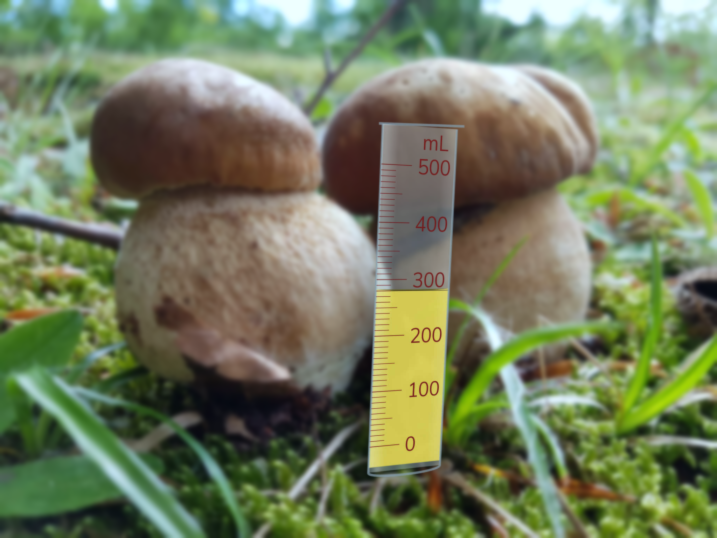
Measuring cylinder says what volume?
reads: 280 mL
